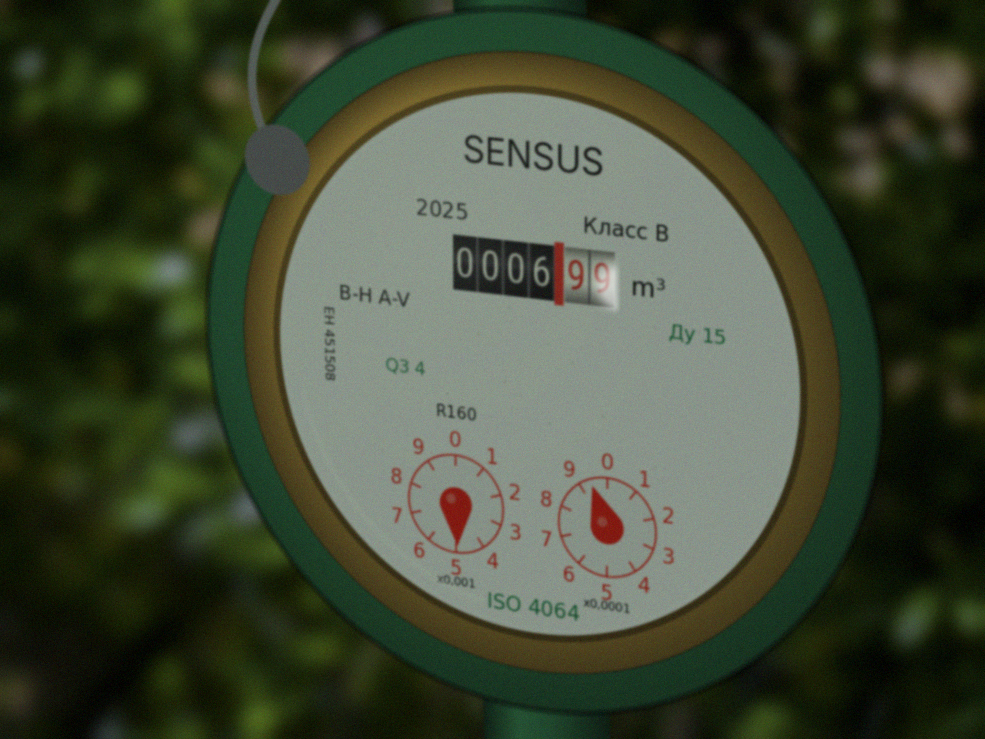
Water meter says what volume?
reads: 6.9949 m³
